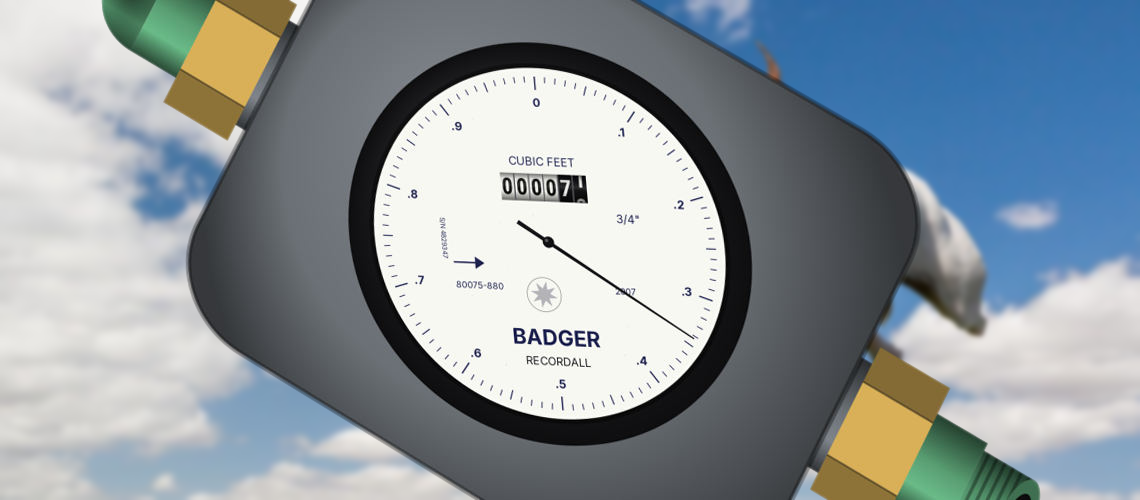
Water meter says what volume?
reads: 71.34 ft³
